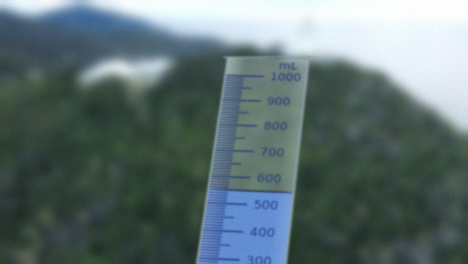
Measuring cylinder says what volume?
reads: 550 mL
